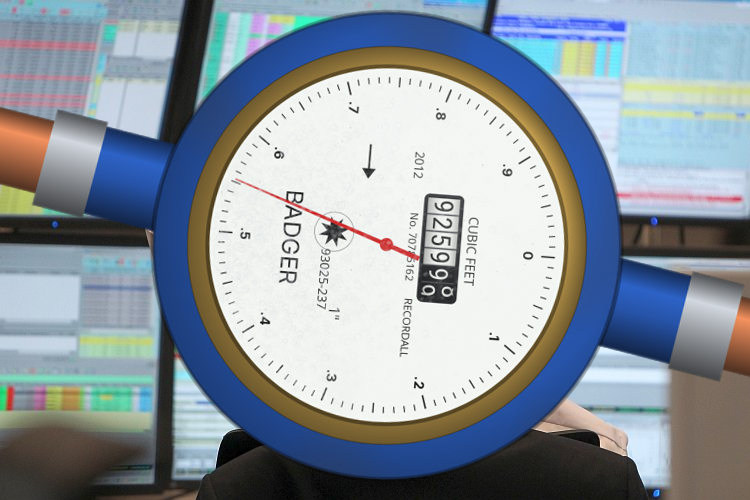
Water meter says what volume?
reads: 925998.55 ft³
